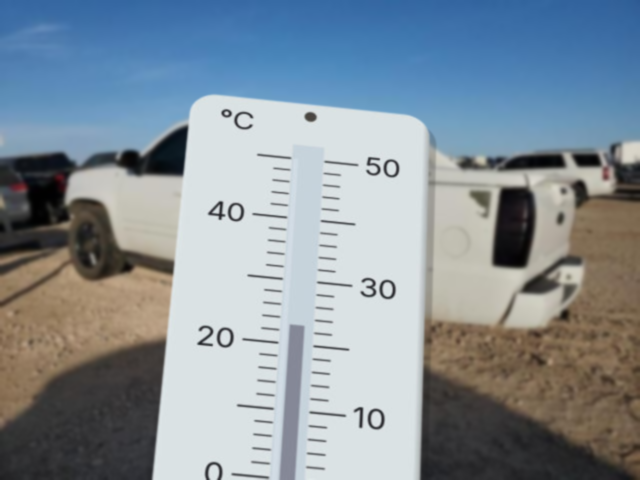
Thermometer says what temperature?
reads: 23 °C
